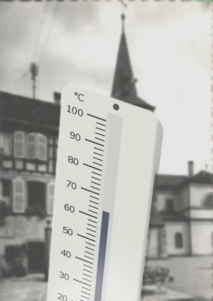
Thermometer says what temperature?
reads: 64 °C
